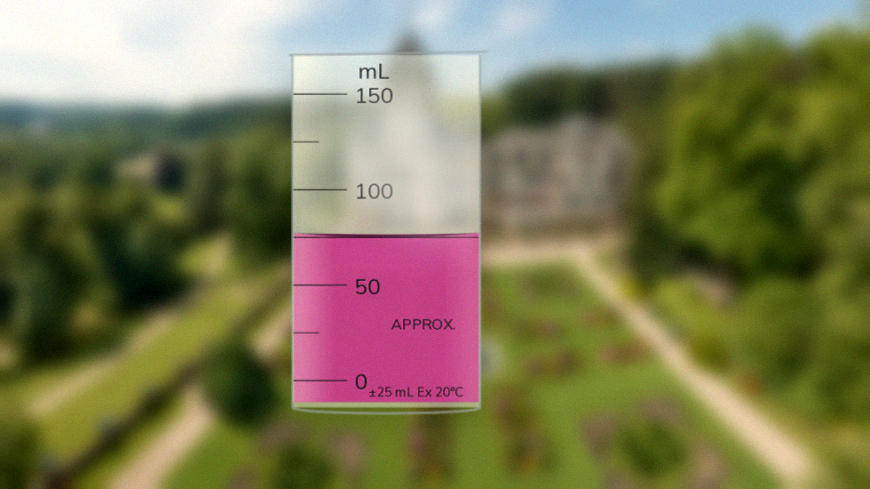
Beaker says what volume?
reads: 75 mL
